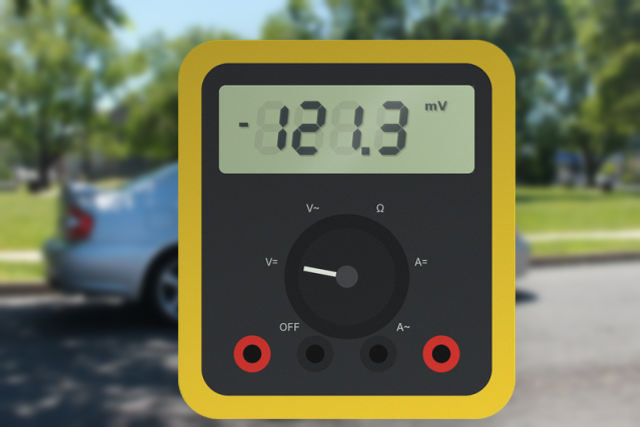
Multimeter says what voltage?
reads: -121.3 mV
